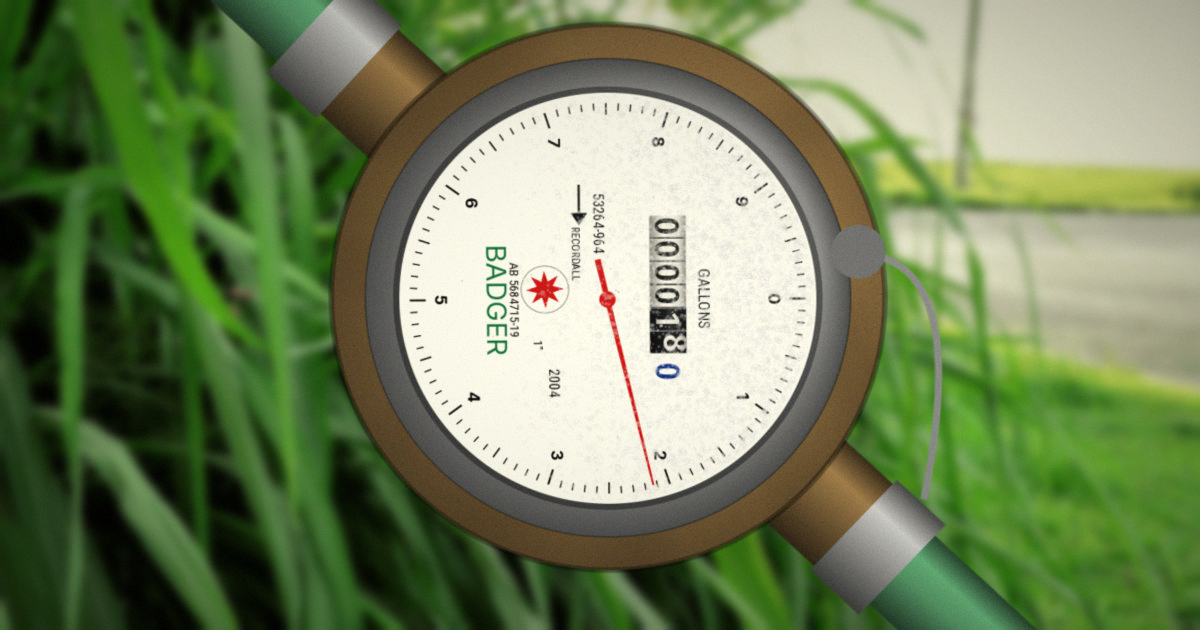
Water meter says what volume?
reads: 182.1 gal
